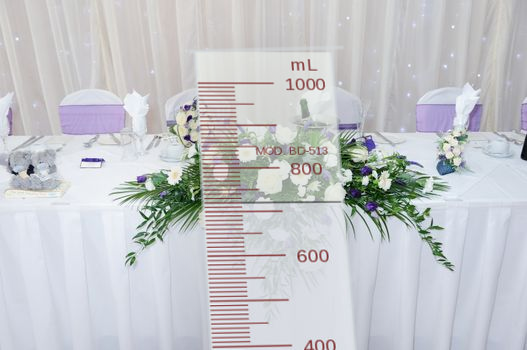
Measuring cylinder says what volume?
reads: 720 mL
